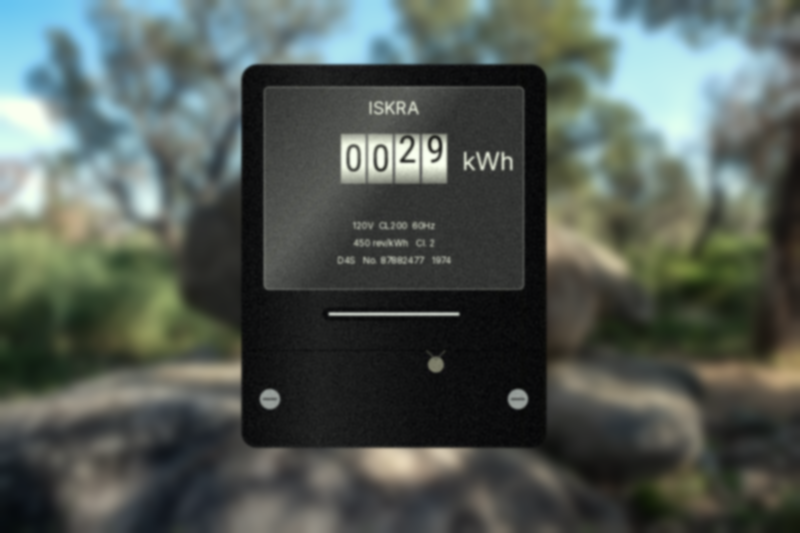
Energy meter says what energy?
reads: 29 kWh
